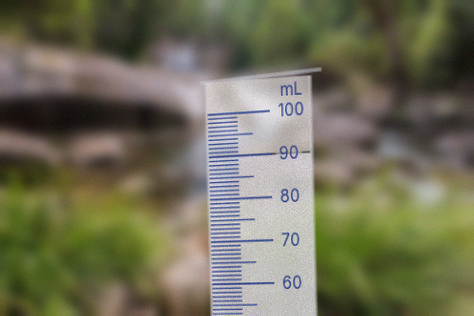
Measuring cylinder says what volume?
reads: 90 mL
